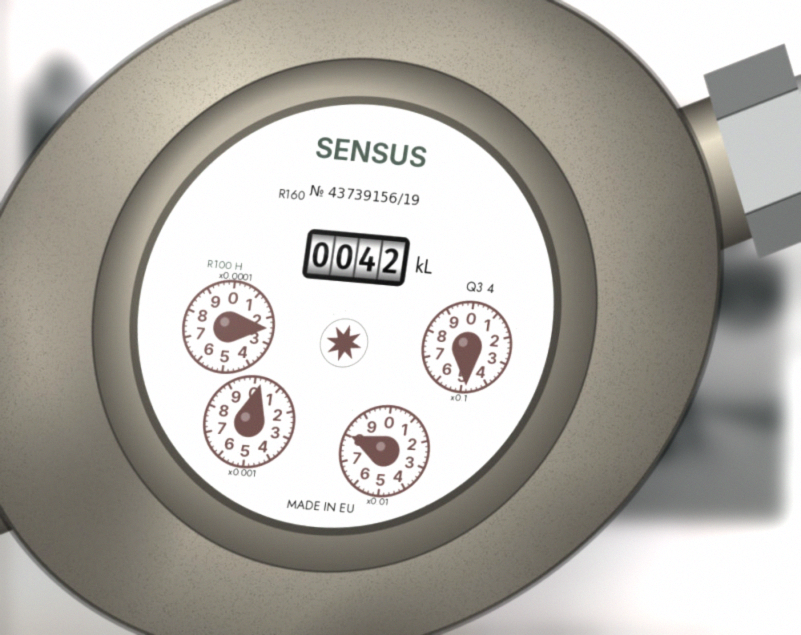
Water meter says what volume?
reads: 42.4802 kL
